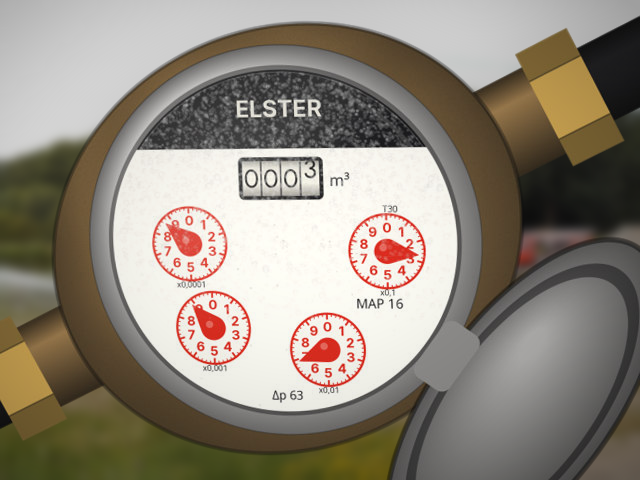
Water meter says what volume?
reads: 3.2688 m³
